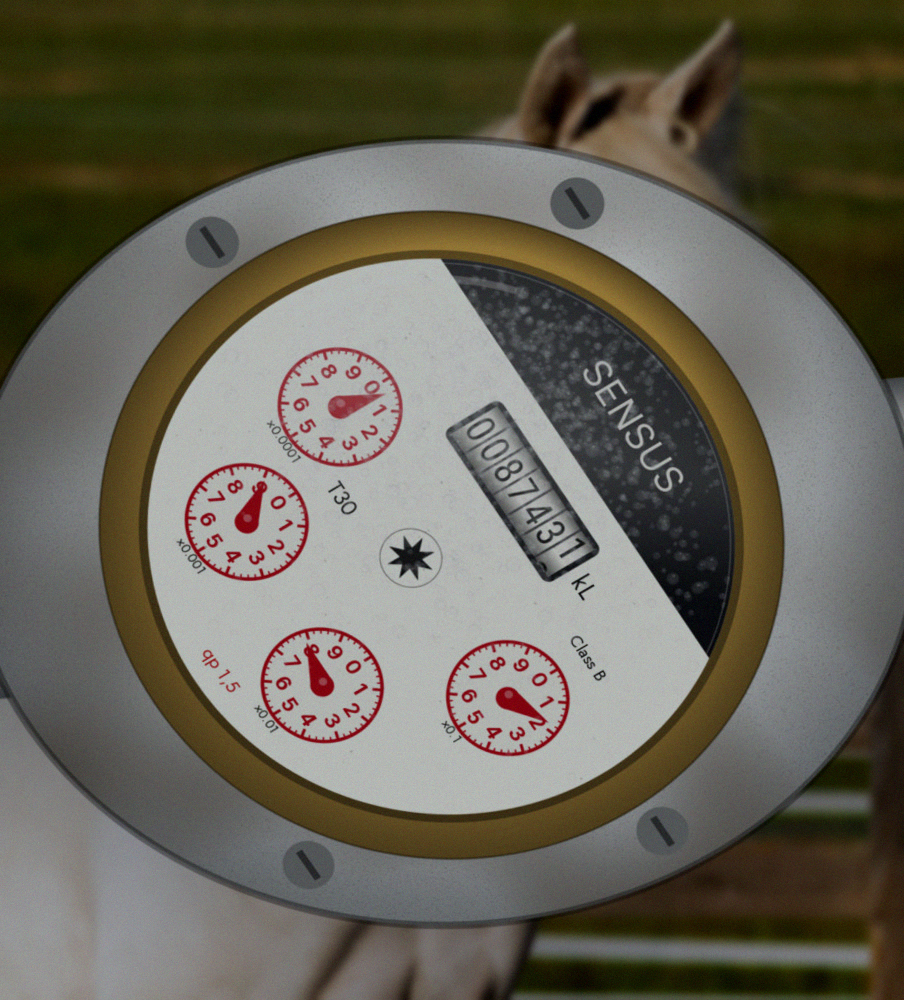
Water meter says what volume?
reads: 87431.1790 kL
